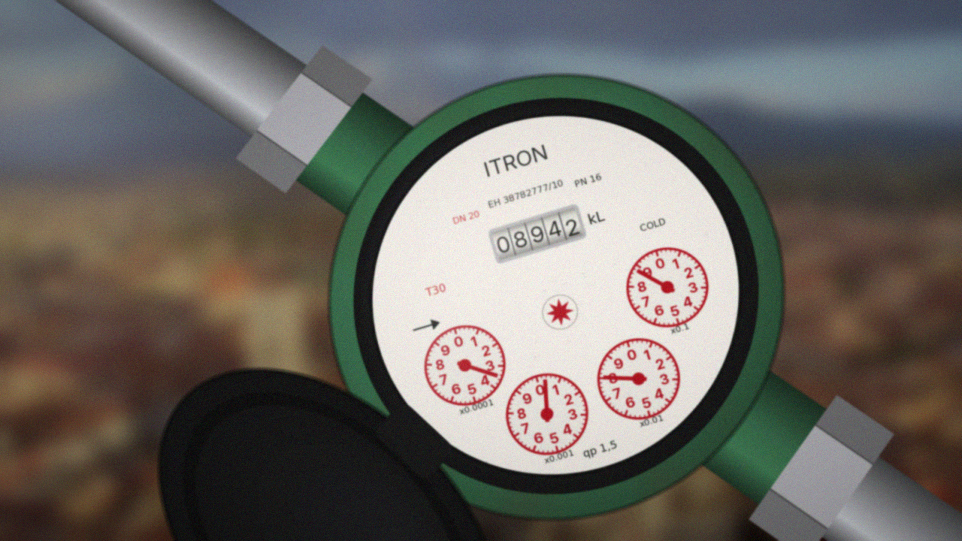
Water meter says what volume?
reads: 8941.8803 kL
